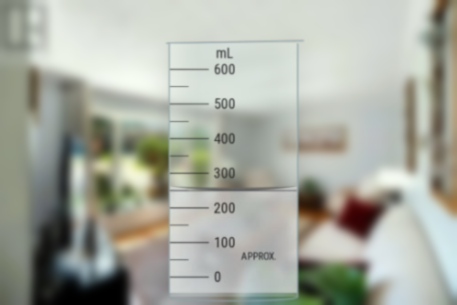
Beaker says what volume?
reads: 250 mL
